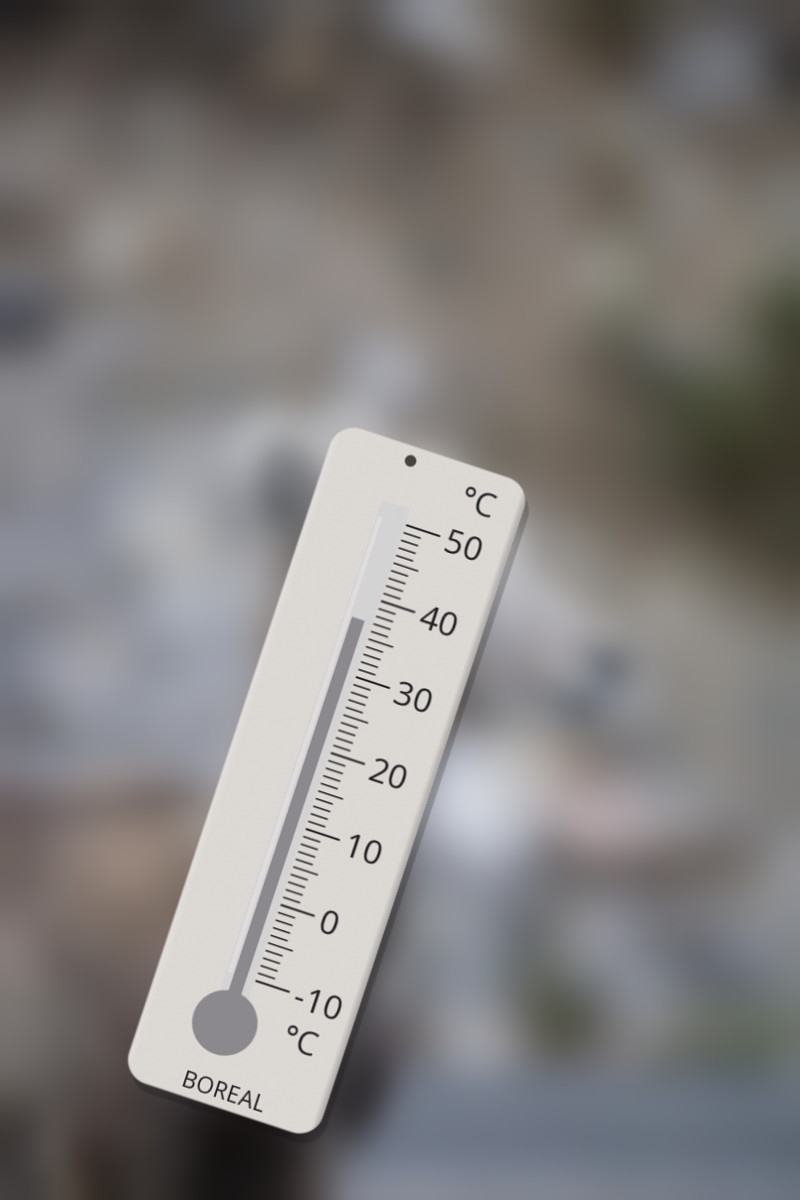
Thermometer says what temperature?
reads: 37 °C
